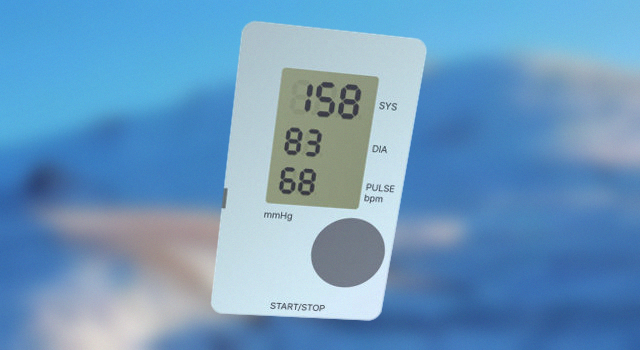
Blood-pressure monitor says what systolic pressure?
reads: 158 mmHg
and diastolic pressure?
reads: 83 mmHg
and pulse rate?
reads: 68 bpm
